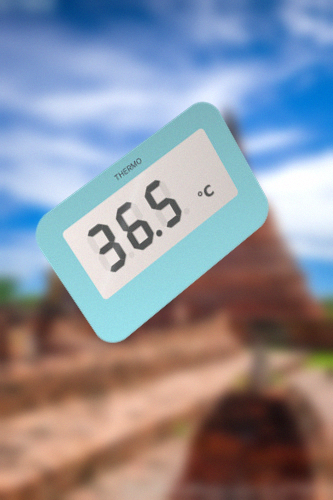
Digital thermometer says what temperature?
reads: 36.5 °C
